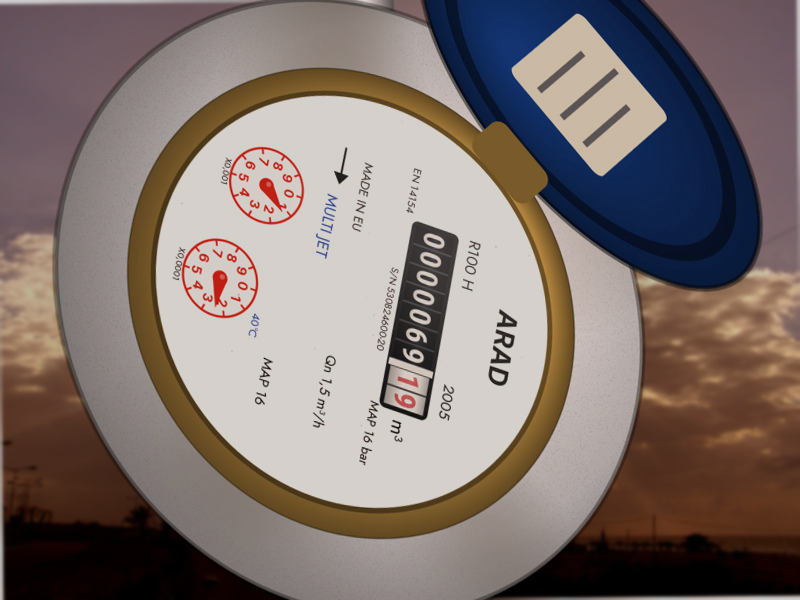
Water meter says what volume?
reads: 69.1912 m³
